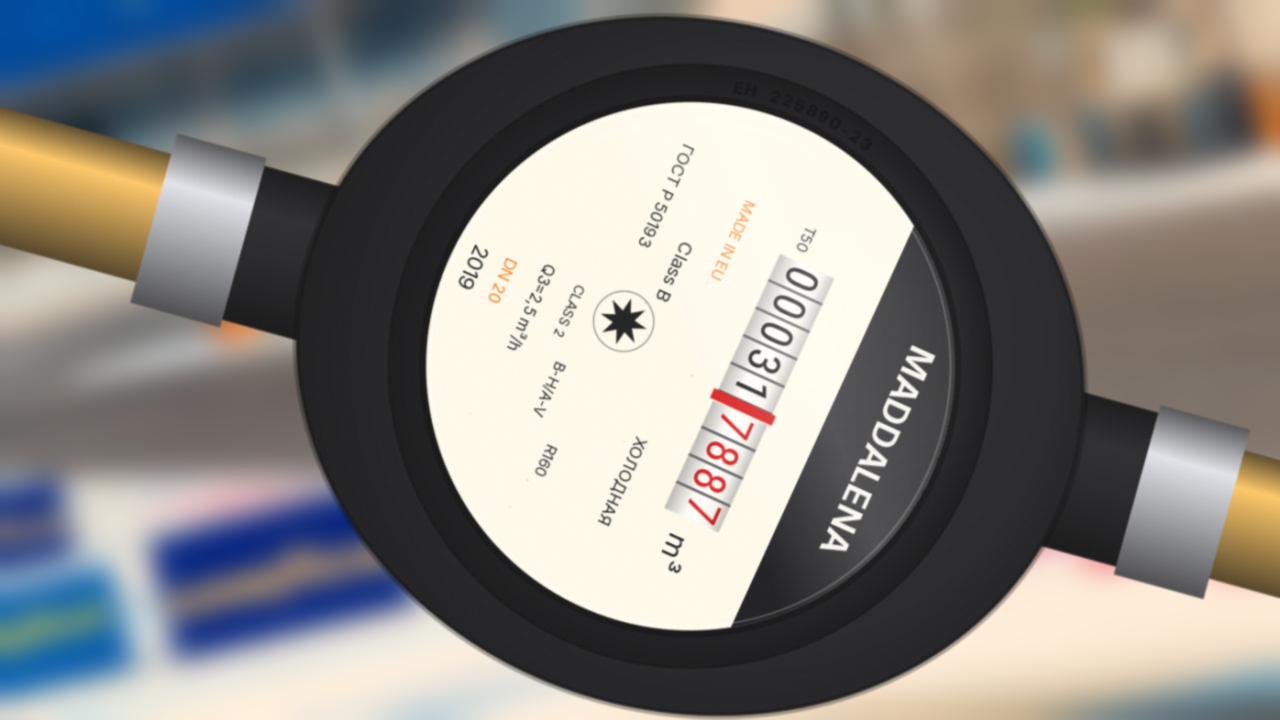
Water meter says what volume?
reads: 31.7887 m³
